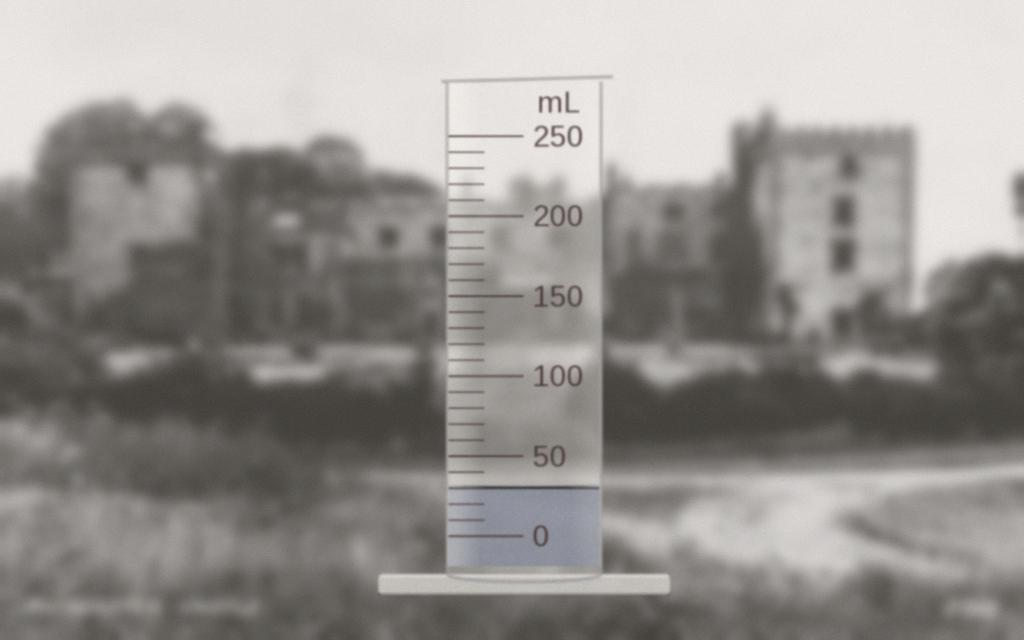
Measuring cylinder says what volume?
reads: 30 mL
